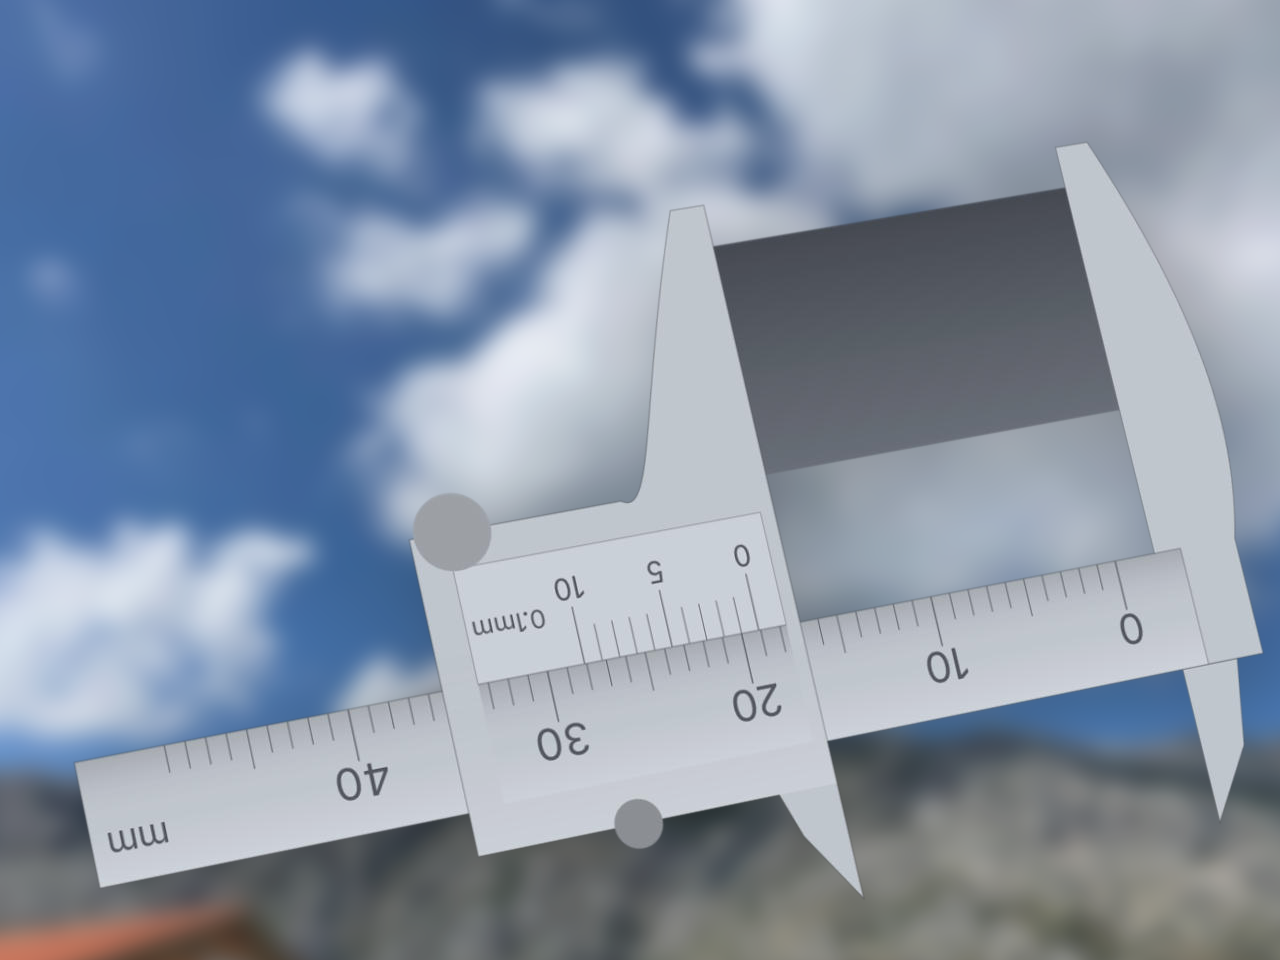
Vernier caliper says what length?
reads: 19.1 mm
